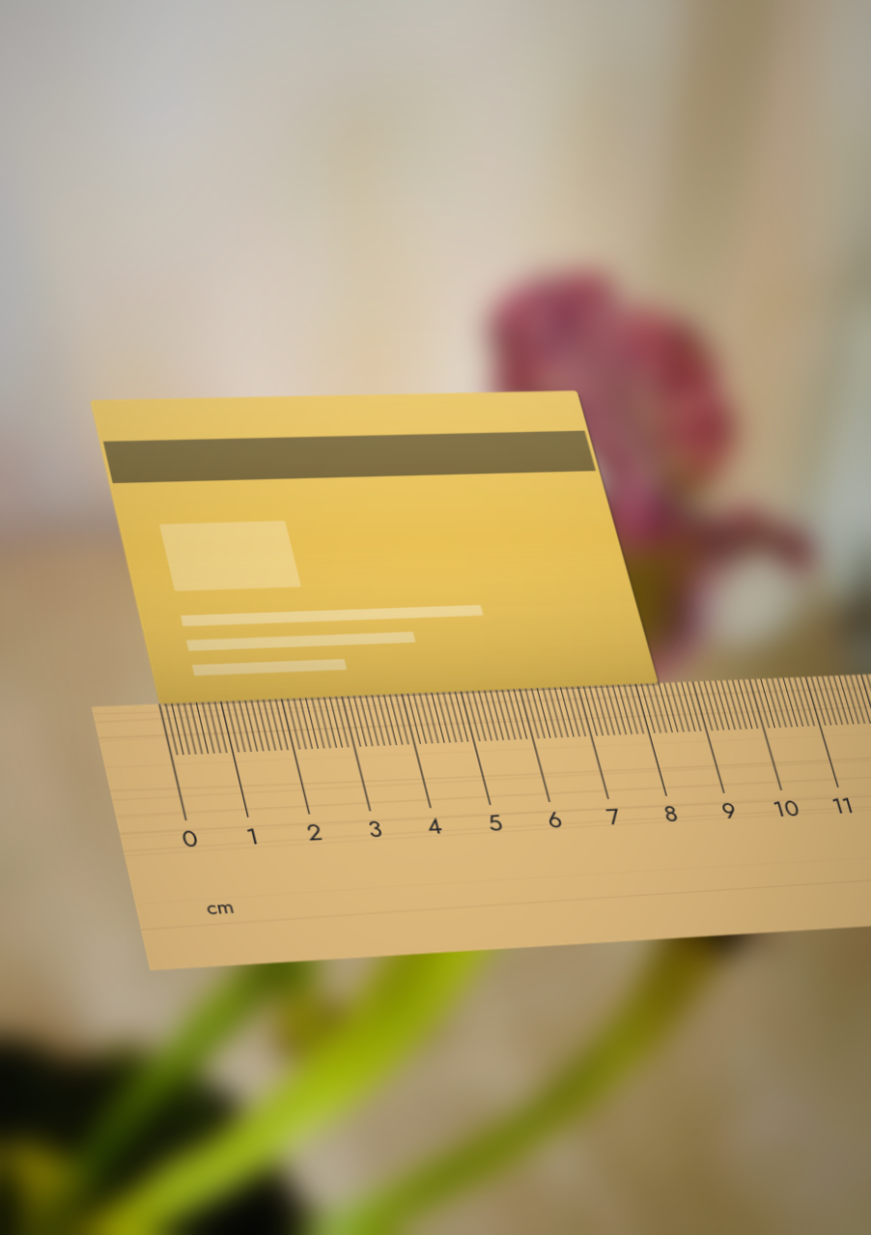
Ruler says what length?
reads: 8.4 cm
